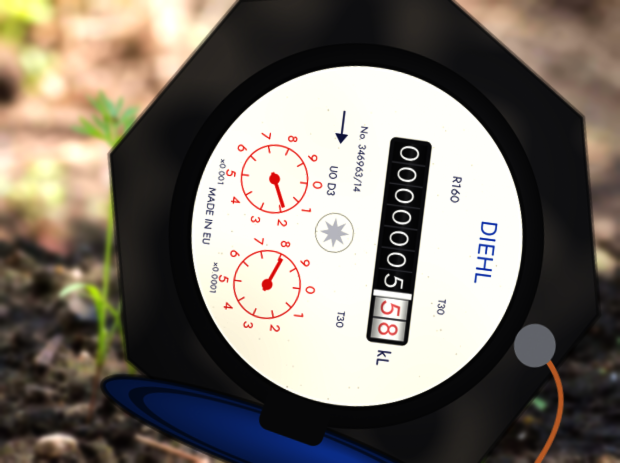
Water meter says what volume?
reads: 5.5818 kL
